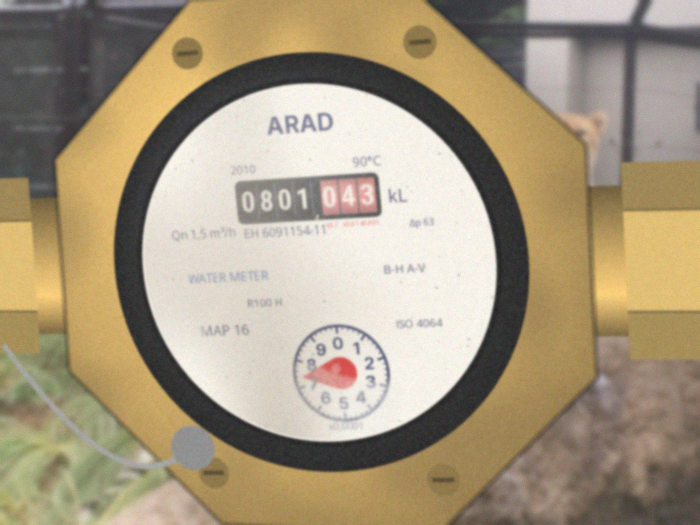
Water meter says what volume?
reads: 801.0437 kL
